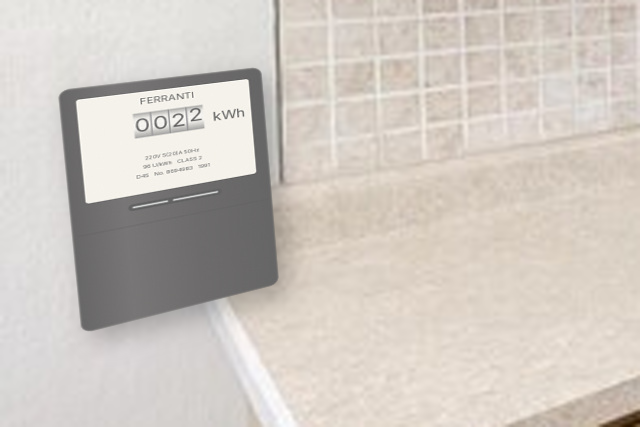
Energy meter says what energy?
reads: 22 kWh
